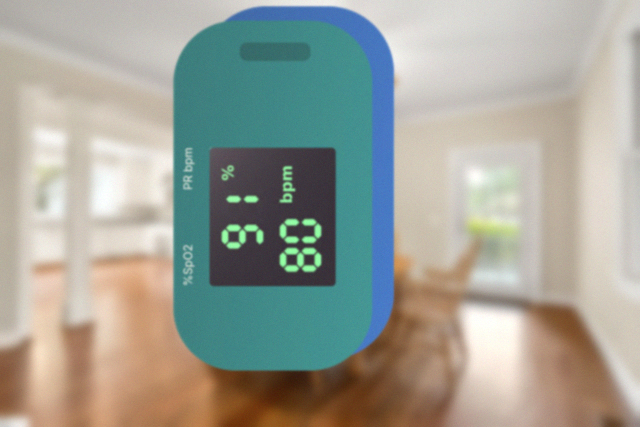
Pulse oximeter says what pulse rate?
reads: 80 bpm
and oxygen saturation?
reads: 91 %
